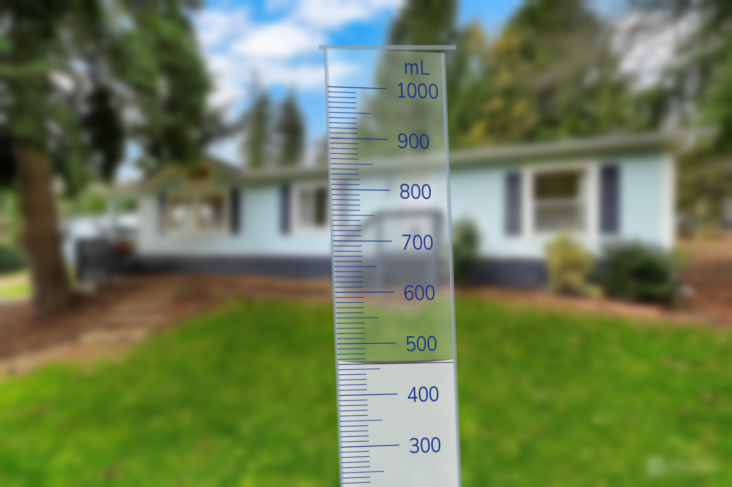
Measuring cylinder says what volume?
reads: 460 mL
